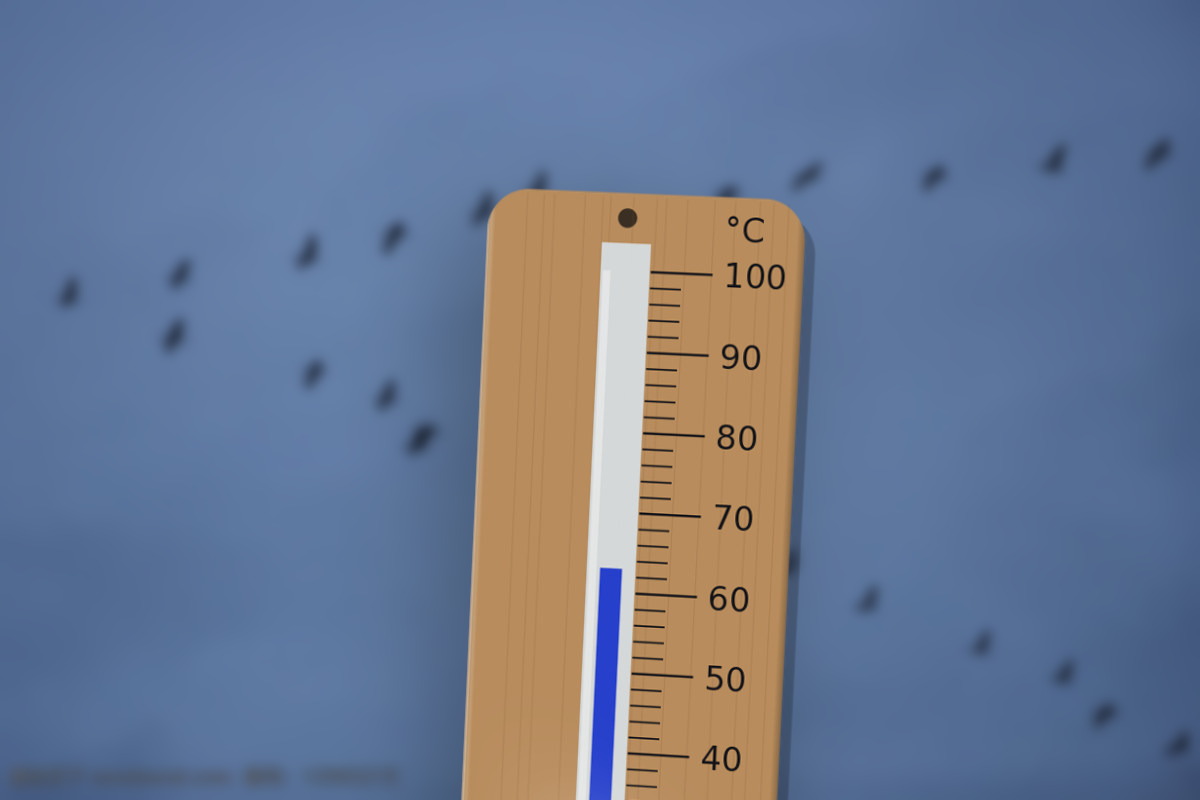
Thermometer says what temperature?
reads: 63 °C
